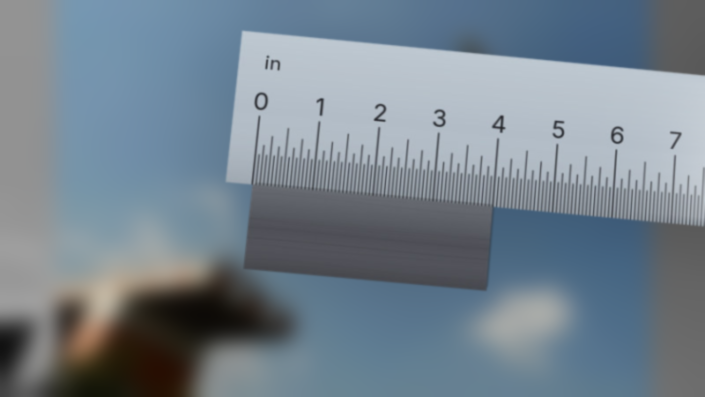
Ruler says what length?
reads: 4 in
